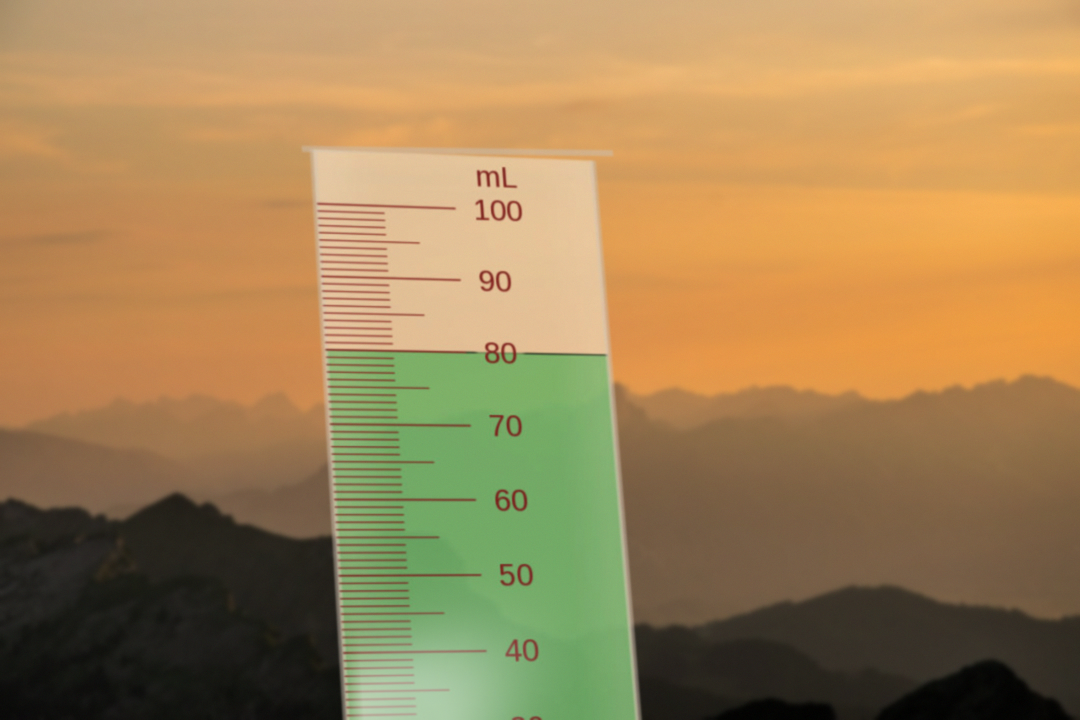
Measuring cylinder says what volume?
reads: 80 mL
